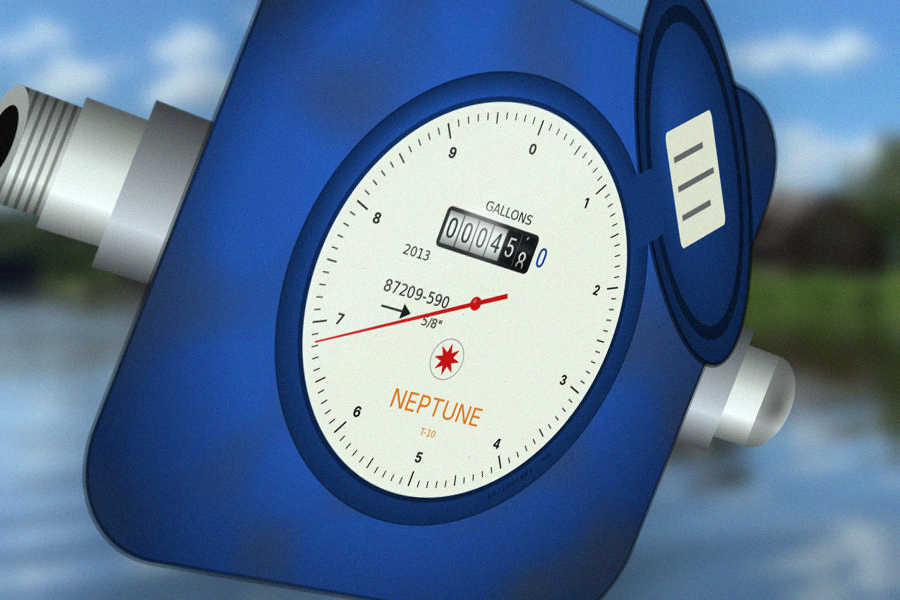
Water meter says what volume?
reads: 4576.8 gal
